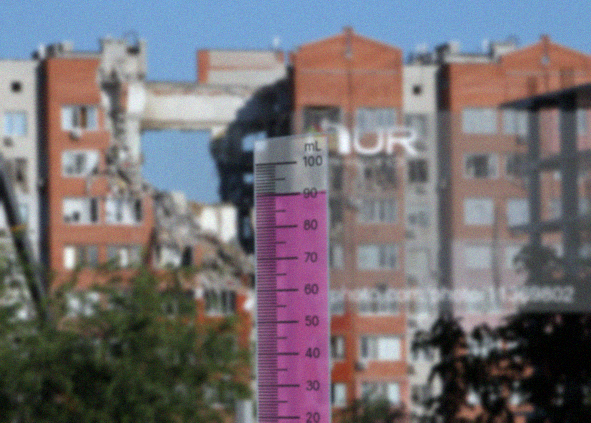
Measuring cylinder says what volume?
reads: 90 mL
